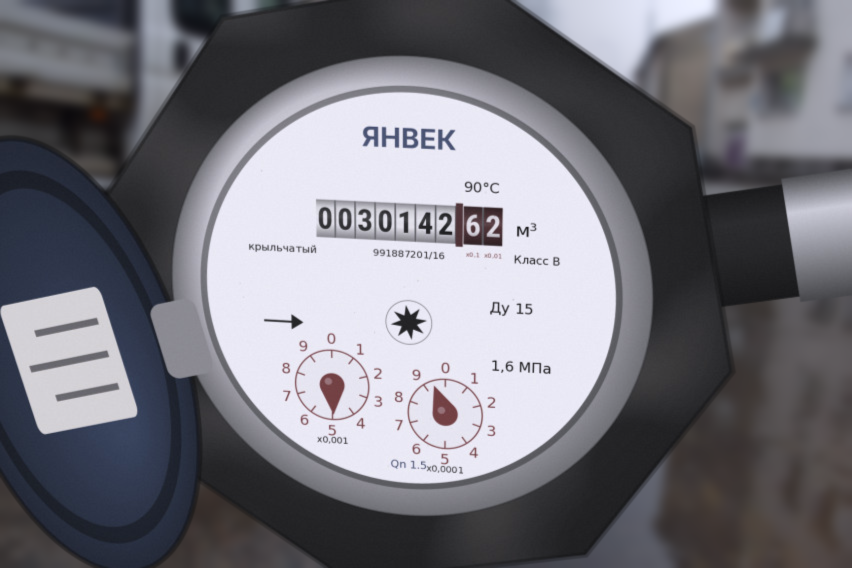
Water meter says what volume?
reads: 30142.6249 m³
